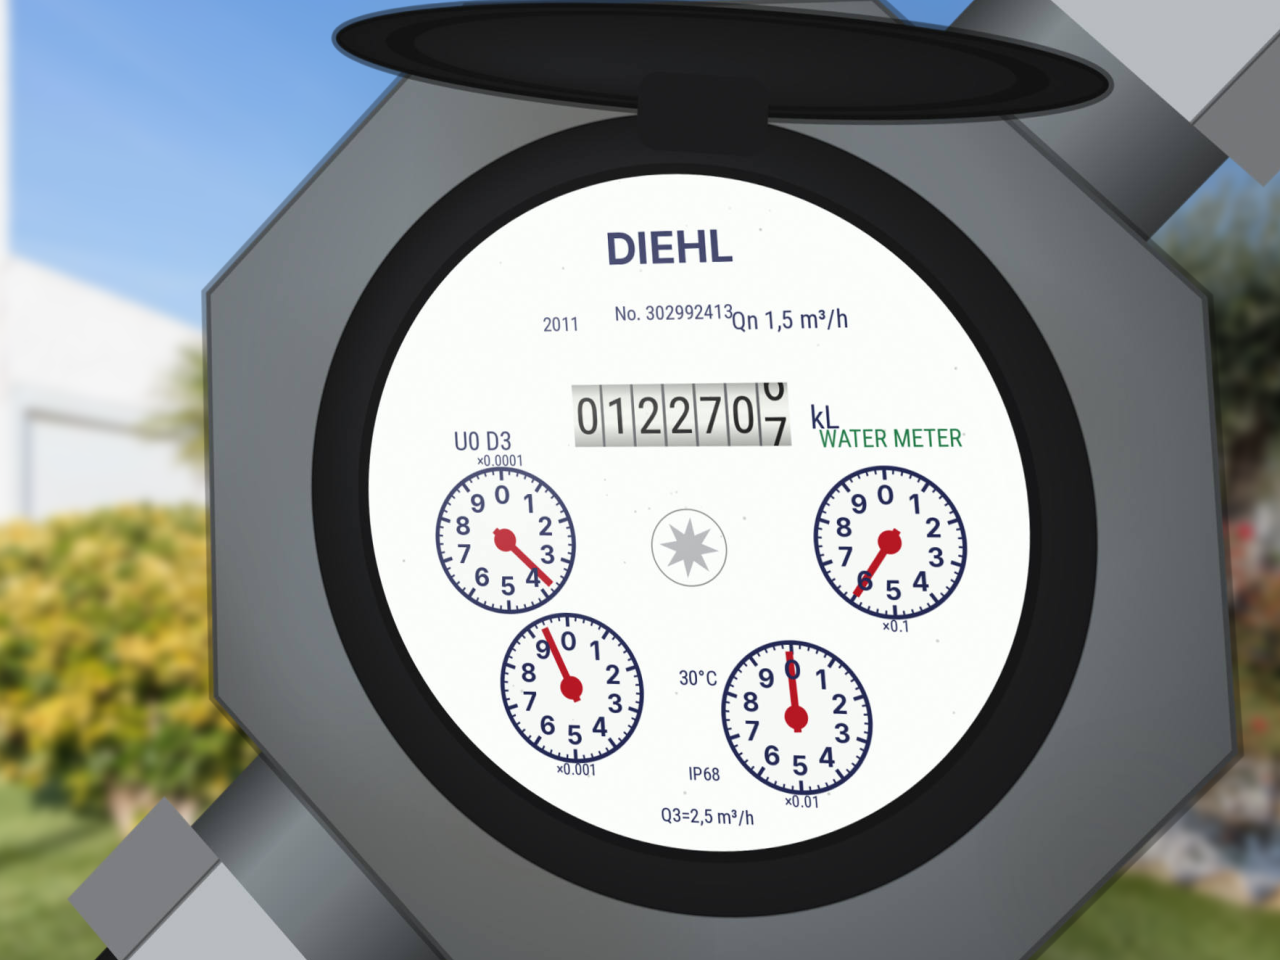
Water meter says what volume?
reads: 122706.5993 kL
